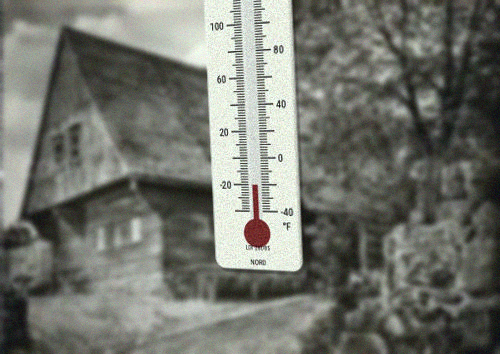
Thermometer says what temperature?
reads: -20 °F
